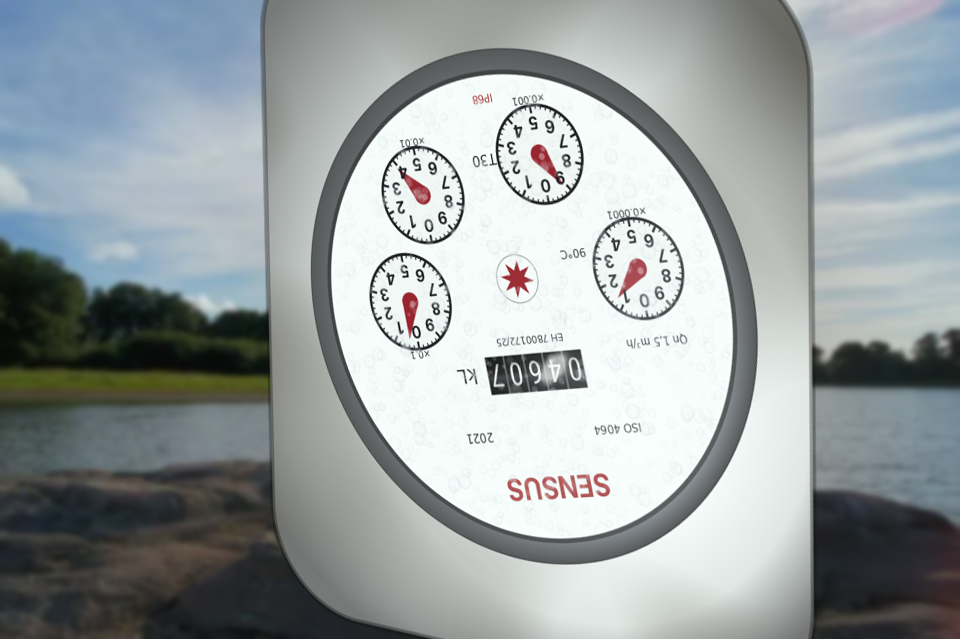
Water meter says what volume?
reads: 4607.0391 kL
